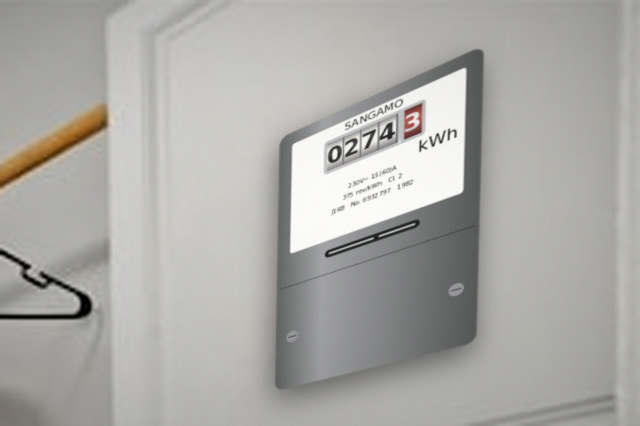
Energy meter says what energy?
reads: 274.3 kWh
